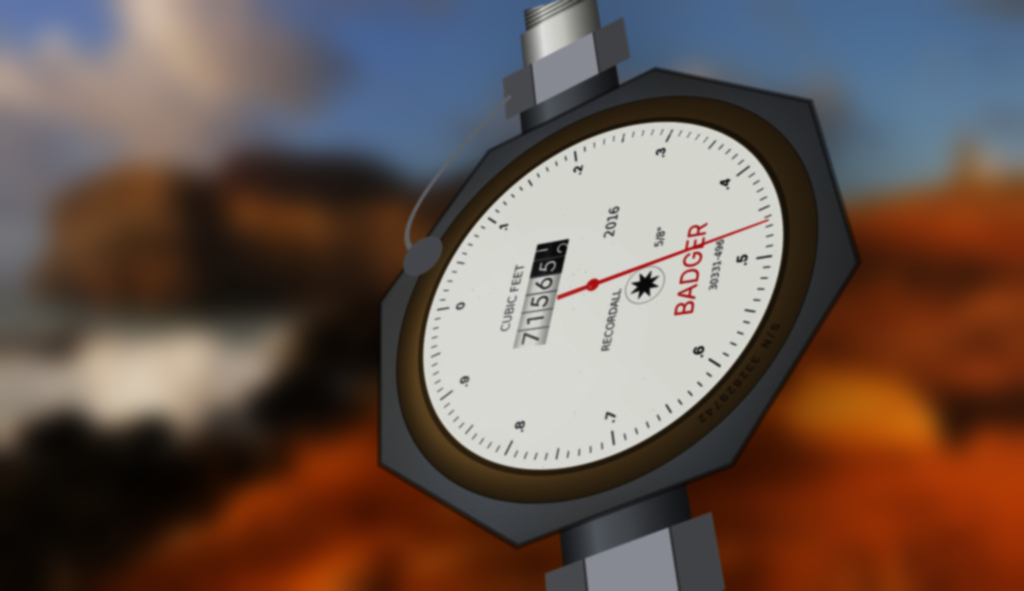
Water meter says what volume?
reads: 715651.46 ft³
